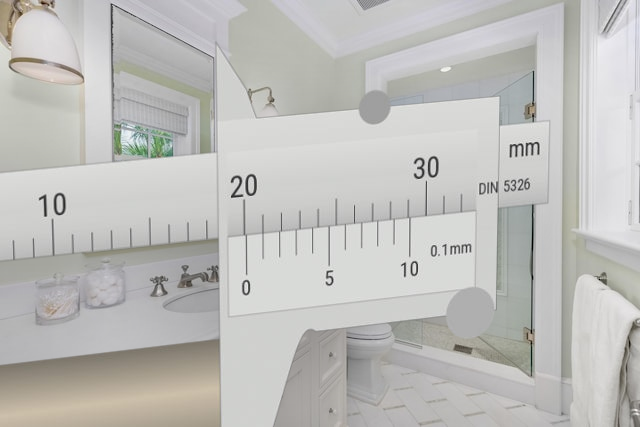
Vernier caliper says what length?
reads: 20.1 mm
